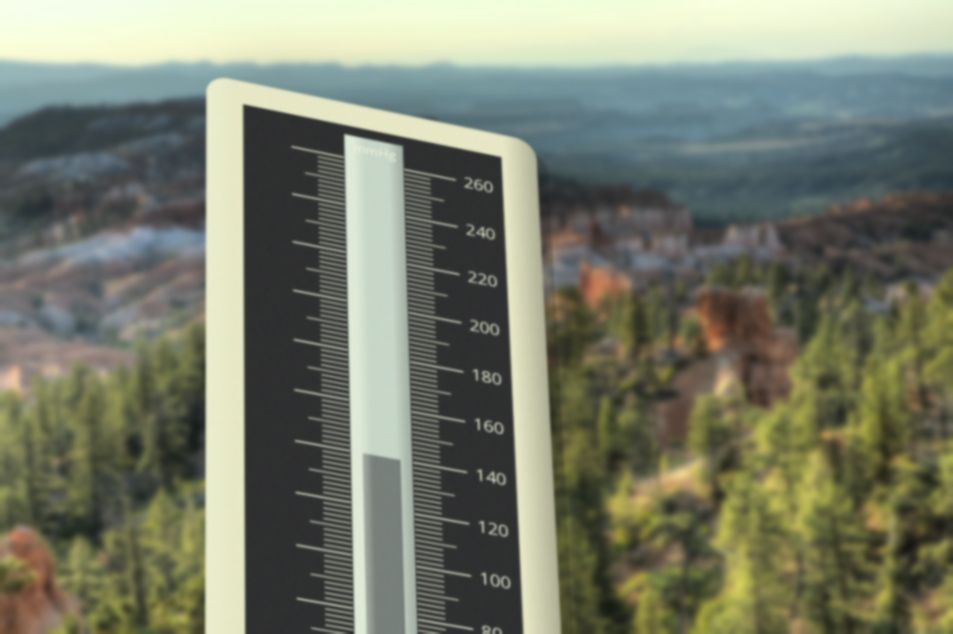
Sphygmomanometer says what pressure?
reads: 140 mmHg
